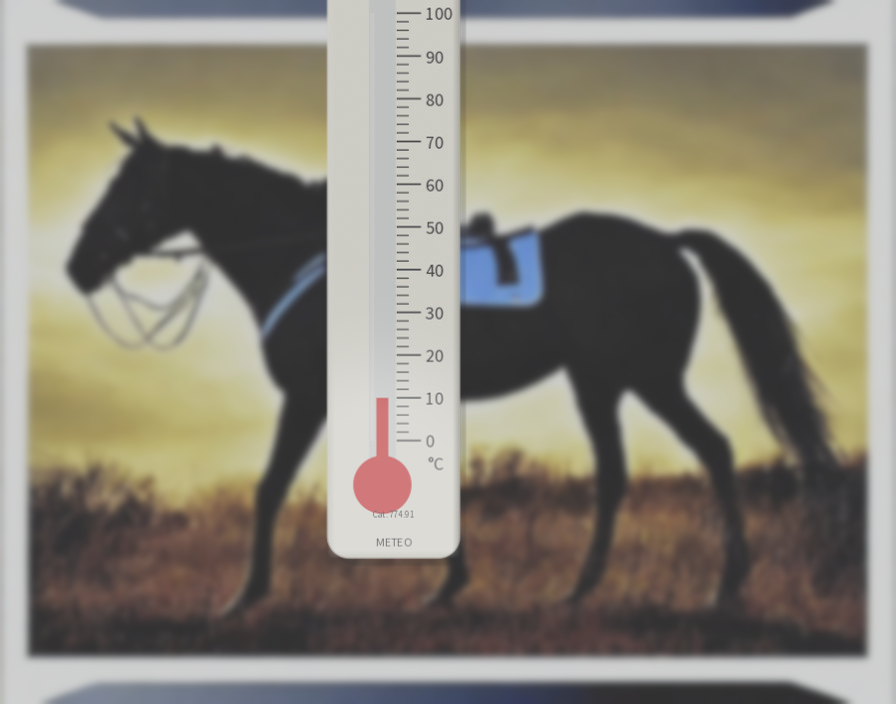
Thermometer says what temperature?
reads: 10 °C
